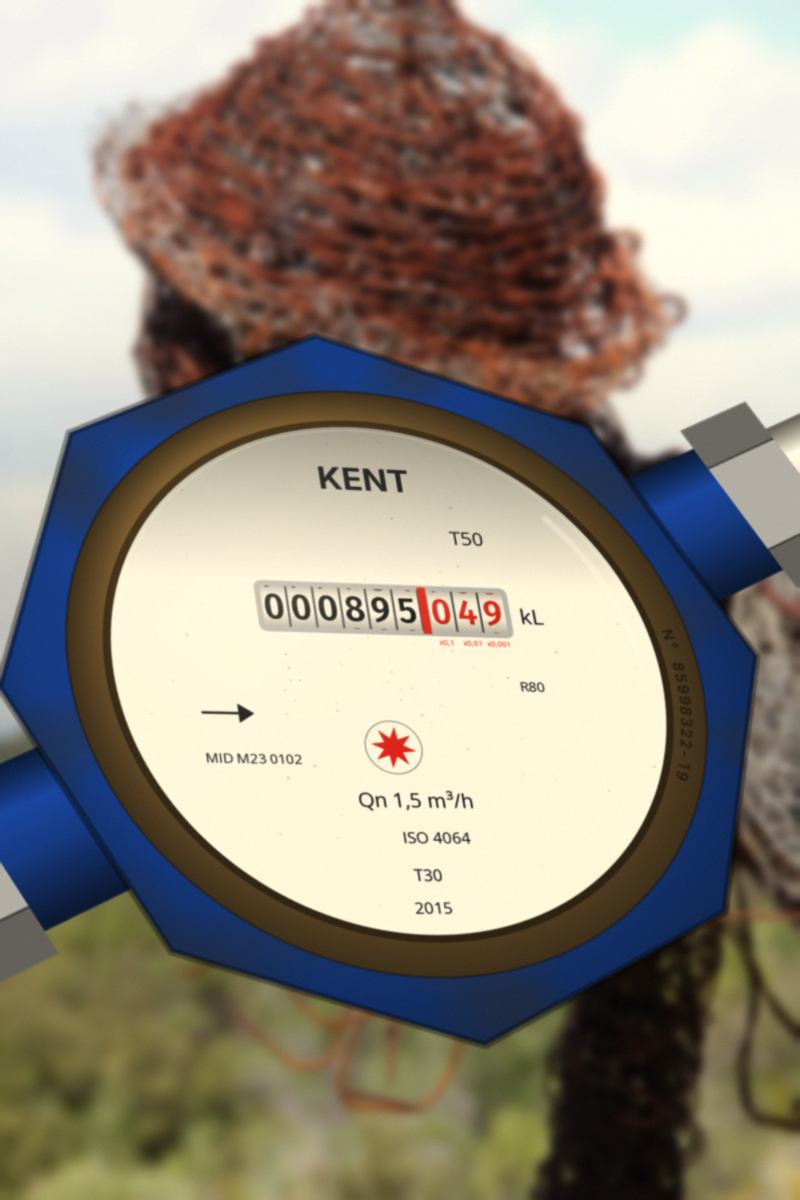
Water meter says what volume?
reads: 895.049 kL
